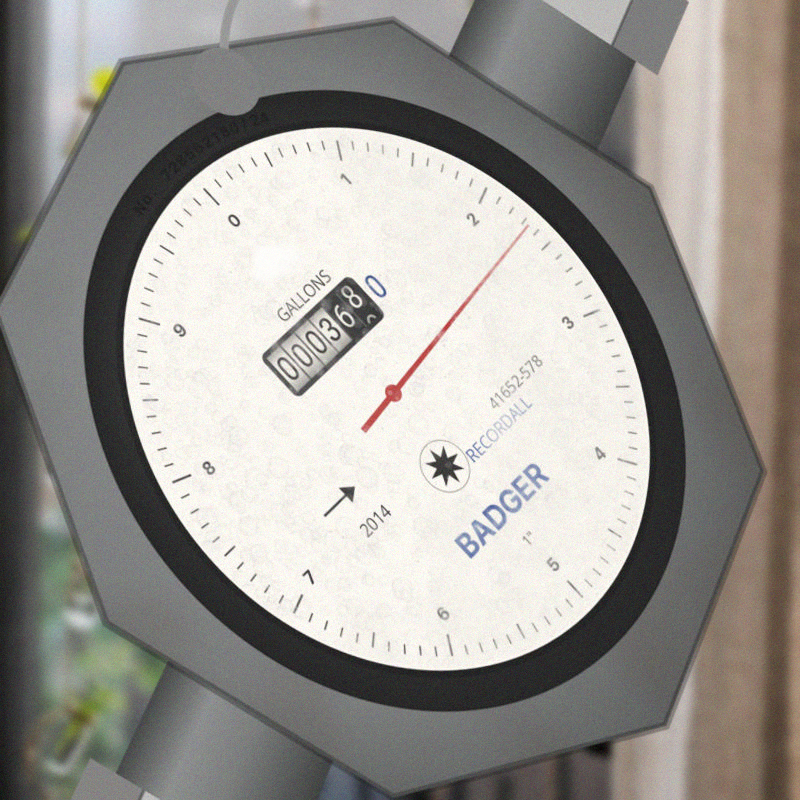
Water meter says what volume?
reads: 3682.3 gal
